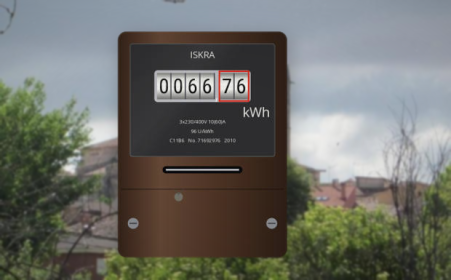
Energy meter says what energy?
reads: 66.76 kWh
